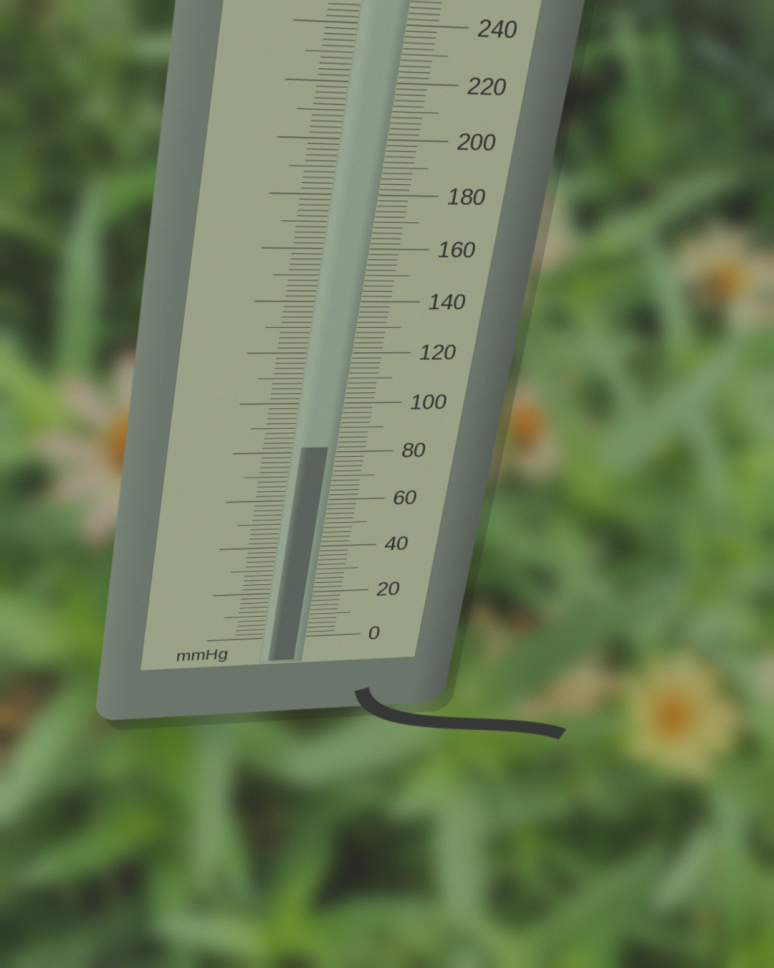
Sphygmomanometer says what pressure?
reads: 82 mmHg
